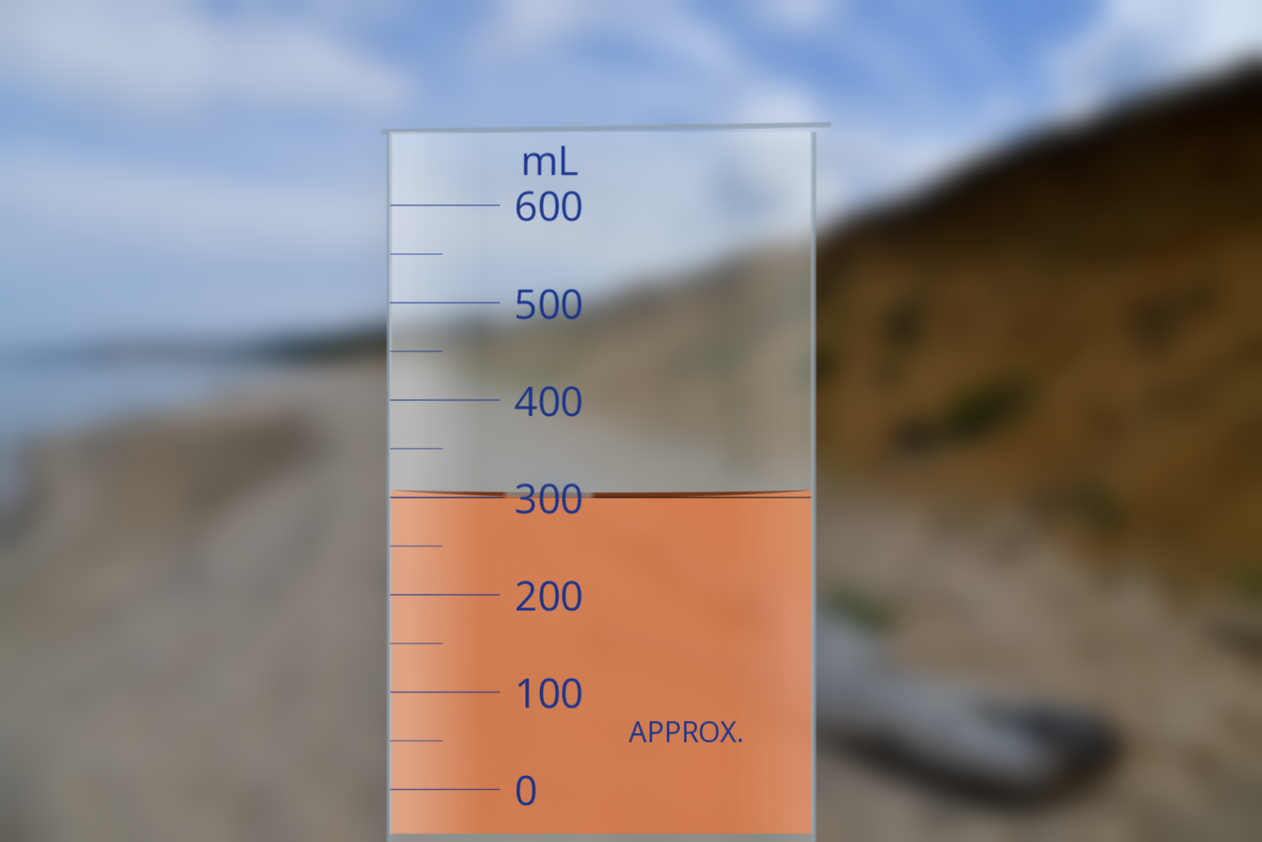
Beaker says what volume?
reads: 300 mL
